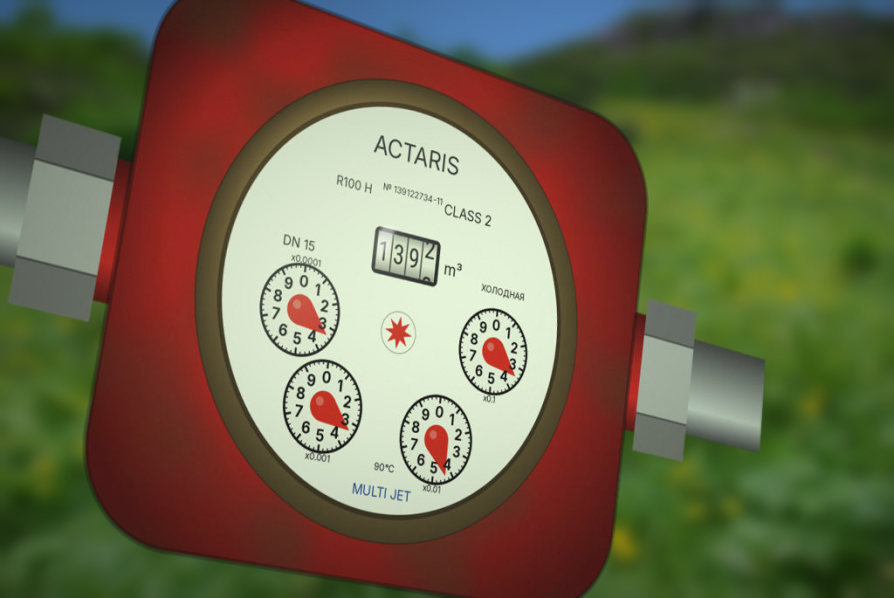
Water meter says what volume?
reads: 1392.3433 m³
